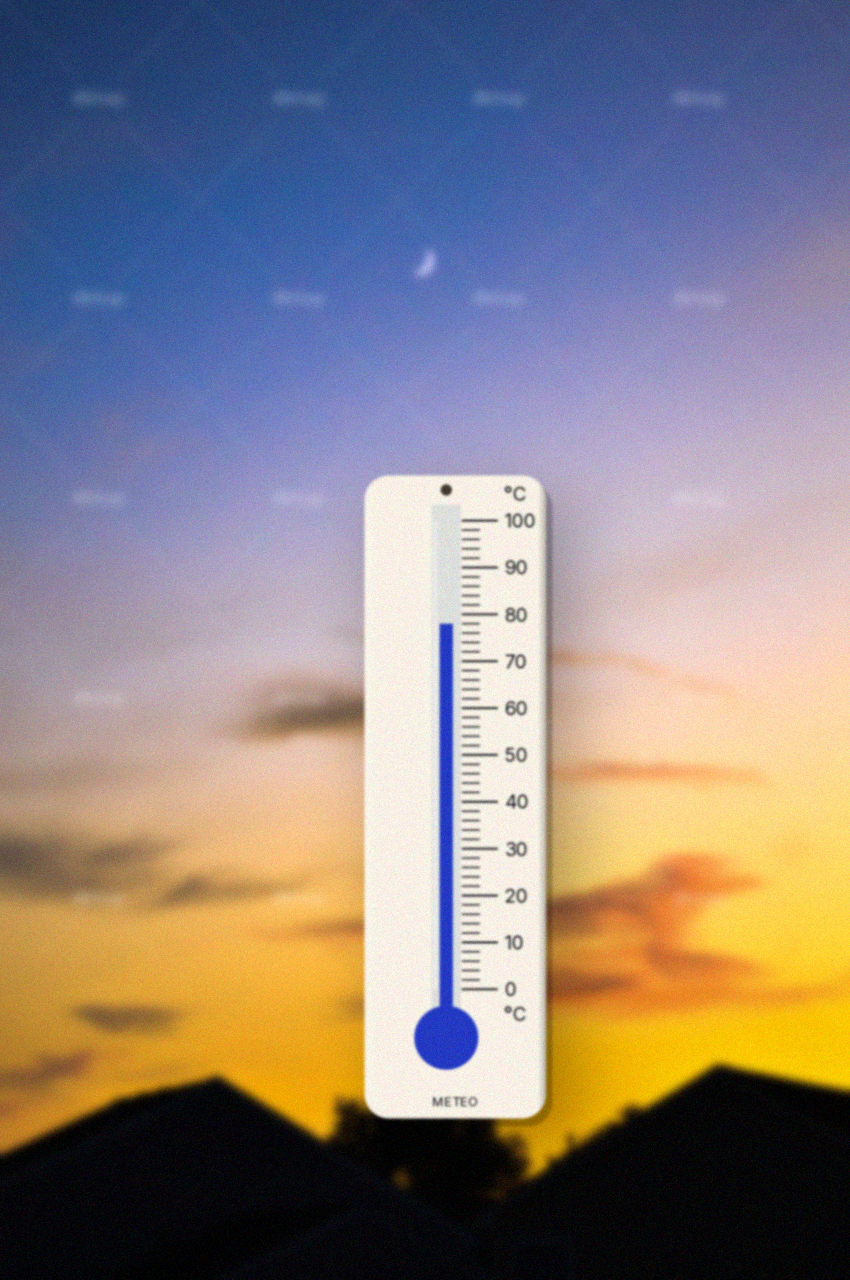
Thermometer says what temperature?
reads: 78 °C
